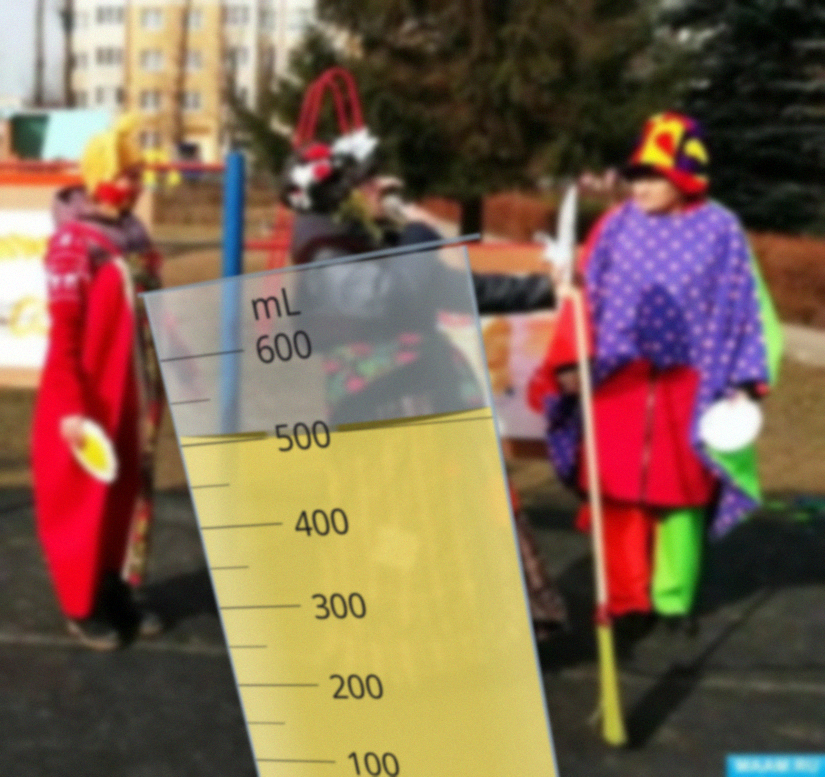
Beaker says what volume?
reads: 500 mL
